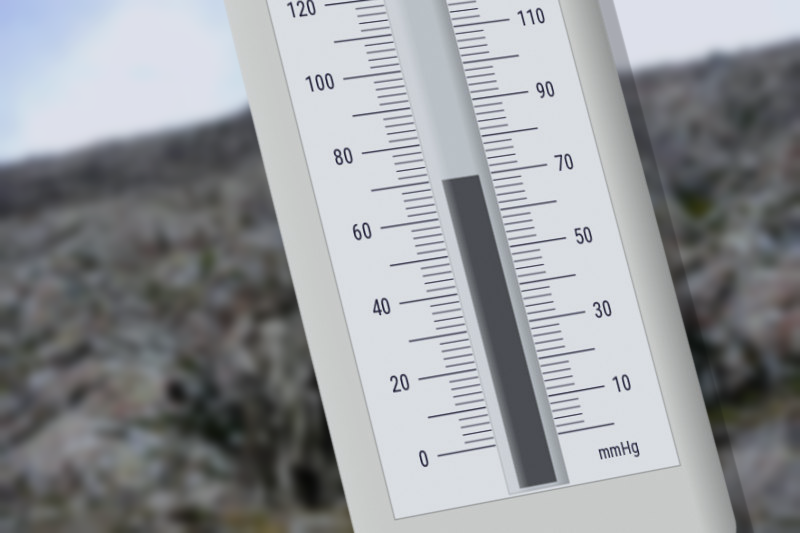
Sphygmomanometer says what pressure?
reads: 70 mmHg
